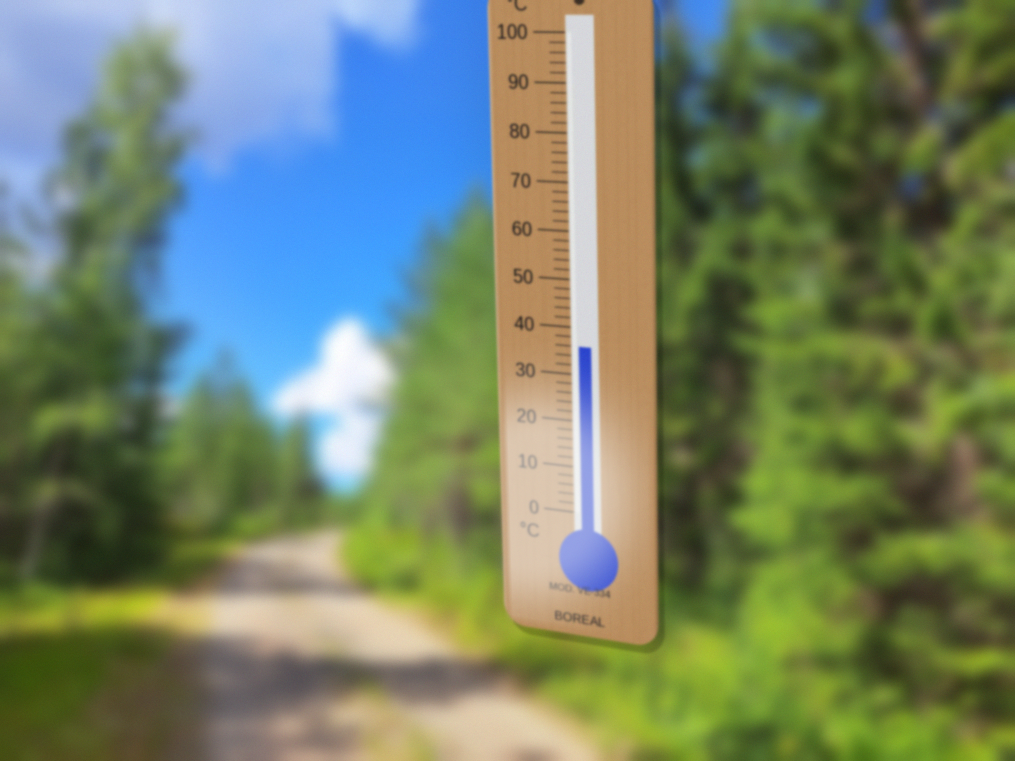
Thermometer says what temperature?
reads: 36 °C
